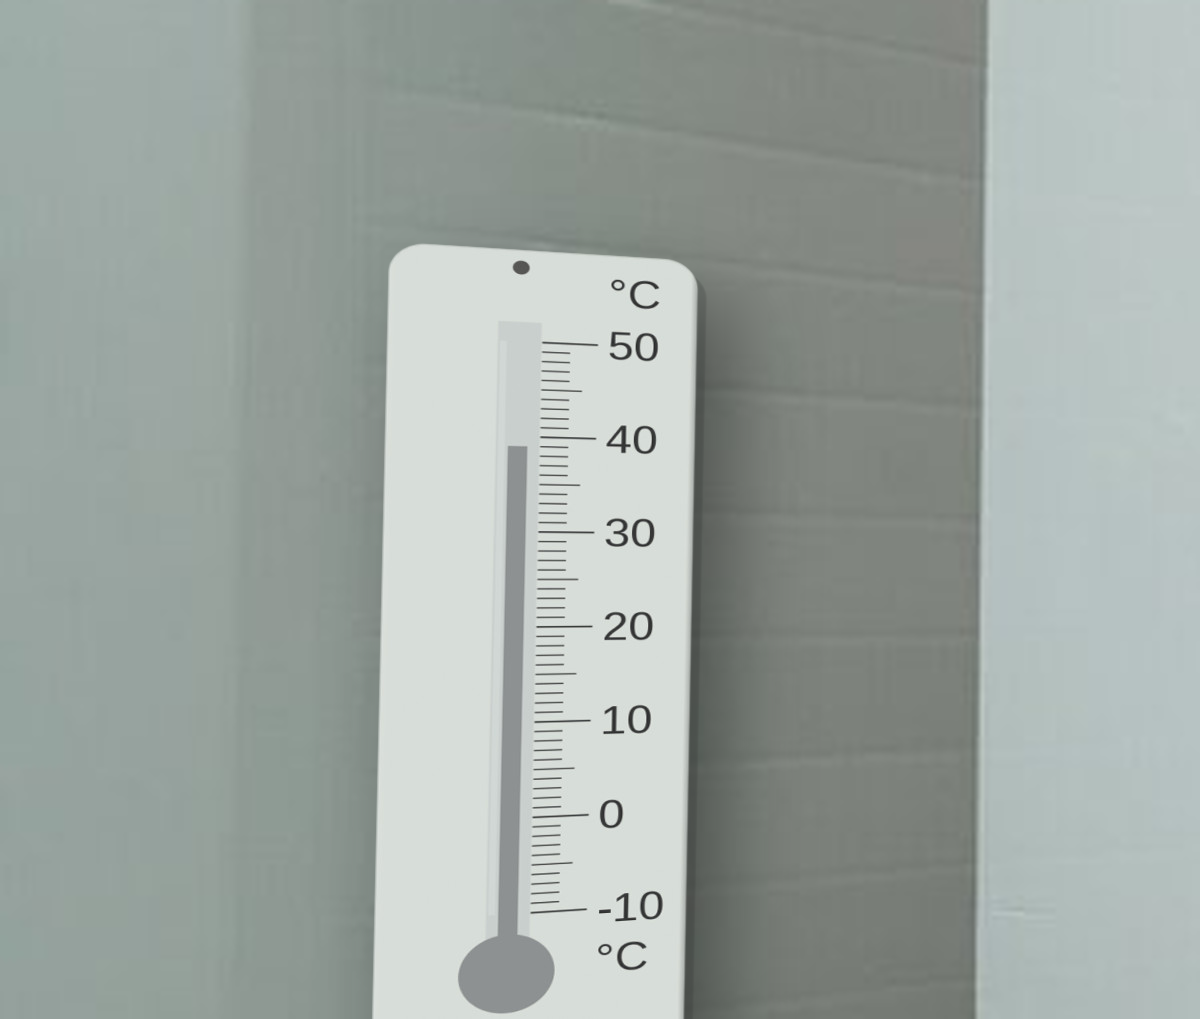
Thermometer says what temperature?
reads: 39 °C
